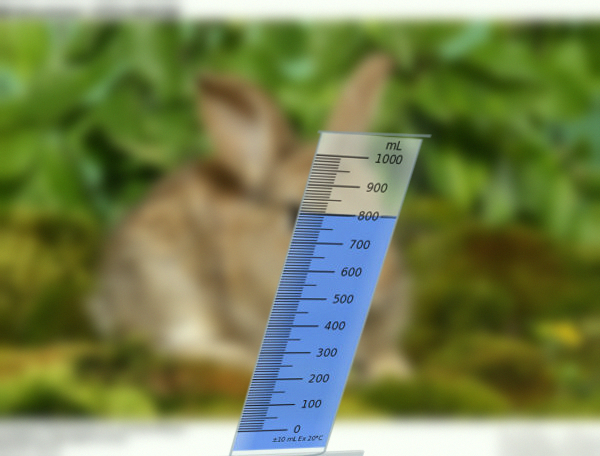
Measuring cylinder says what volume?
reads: 800 mL
